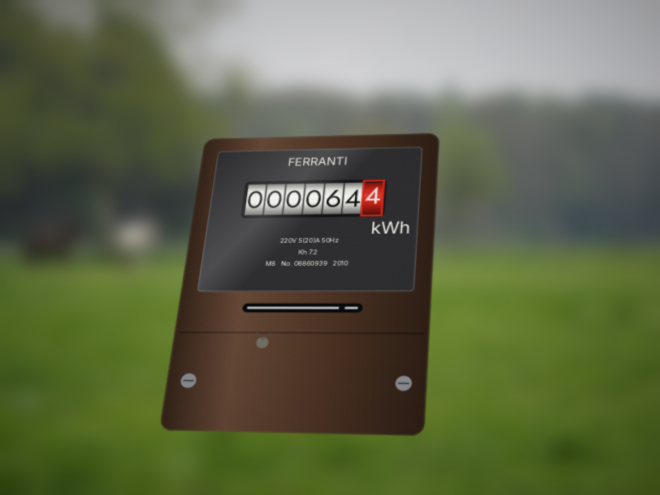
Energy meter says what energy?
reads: 64.4 kWh
